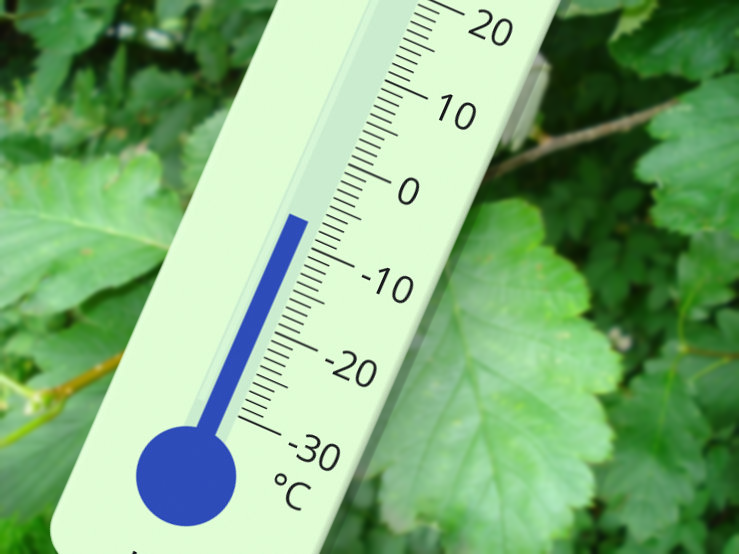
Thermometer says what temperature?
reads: -7.5 °C
